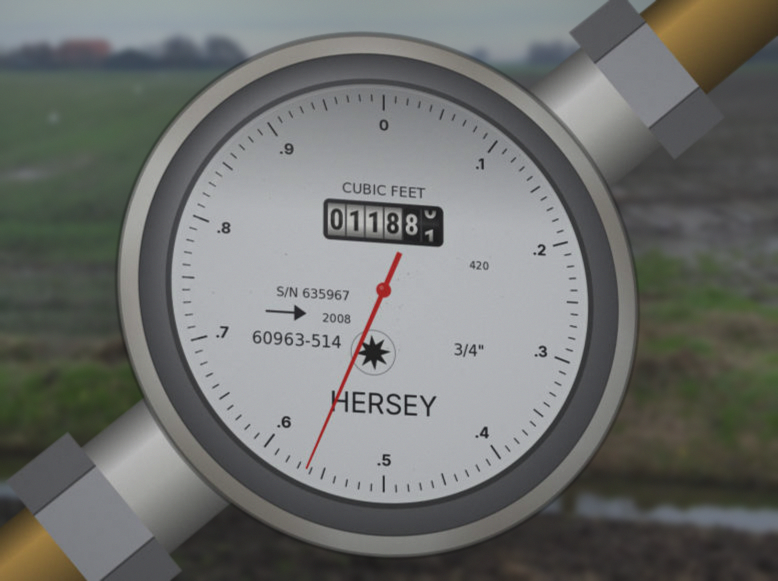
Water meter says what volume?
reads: 11880.56 ft³
